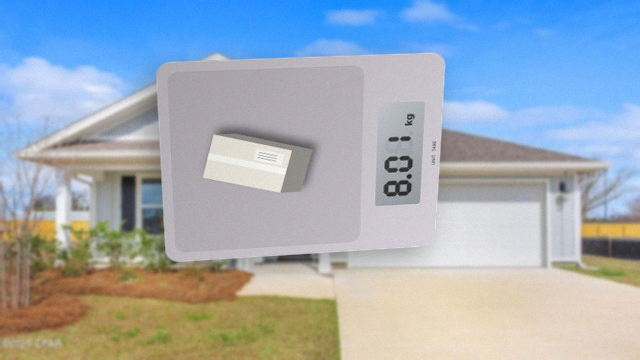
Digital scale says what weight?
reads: 8.01 kg
